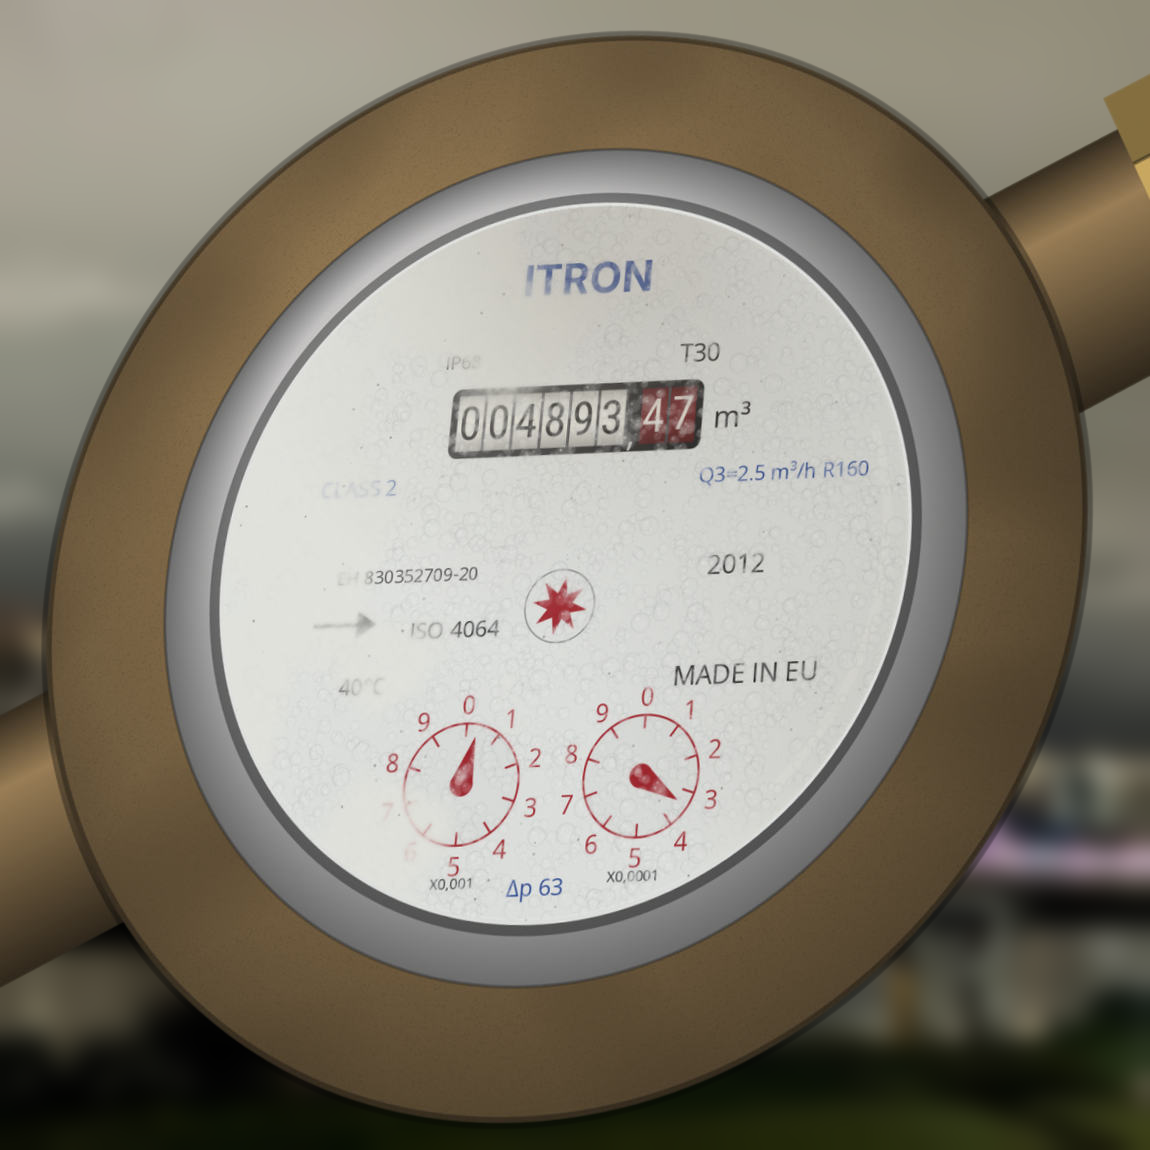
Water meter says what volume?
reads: 4893.4703 m³
